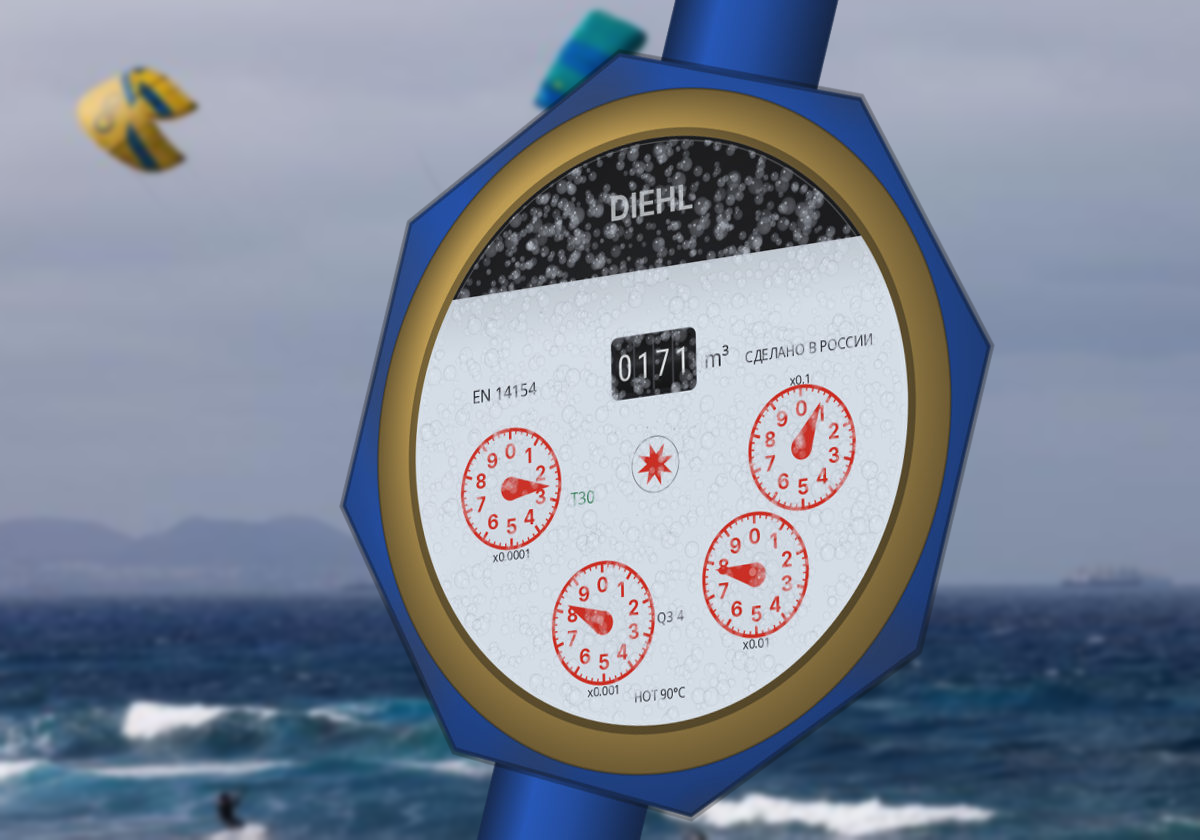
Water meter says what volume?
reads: 171.0782 m³
